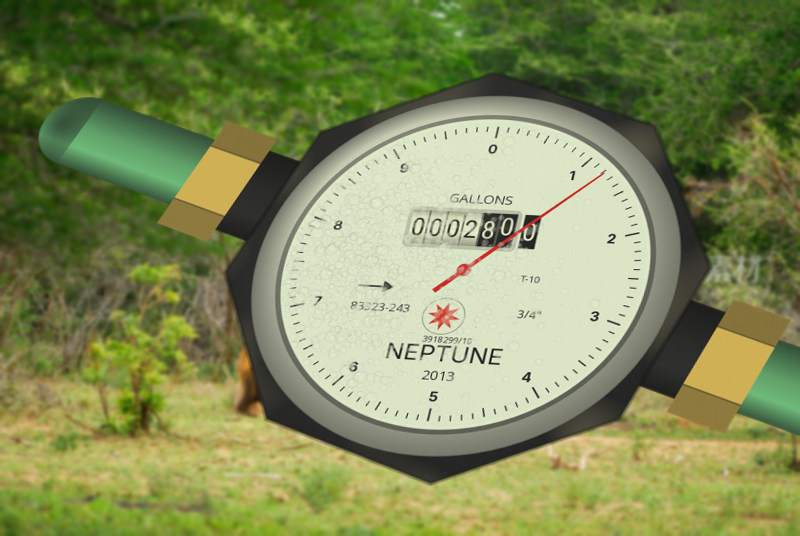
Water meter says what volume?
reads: 2801.2 gal
